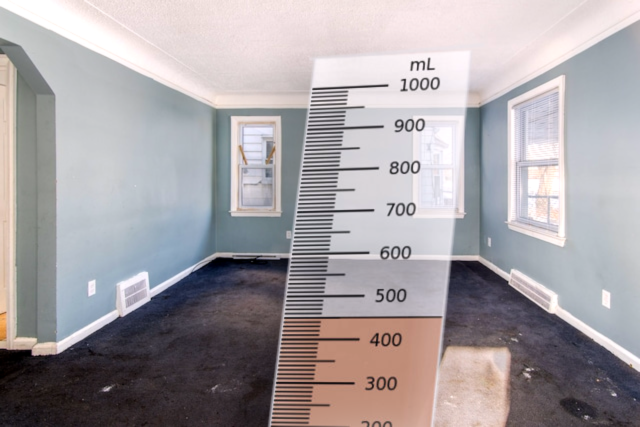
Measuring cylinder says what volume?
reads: 450 mL
